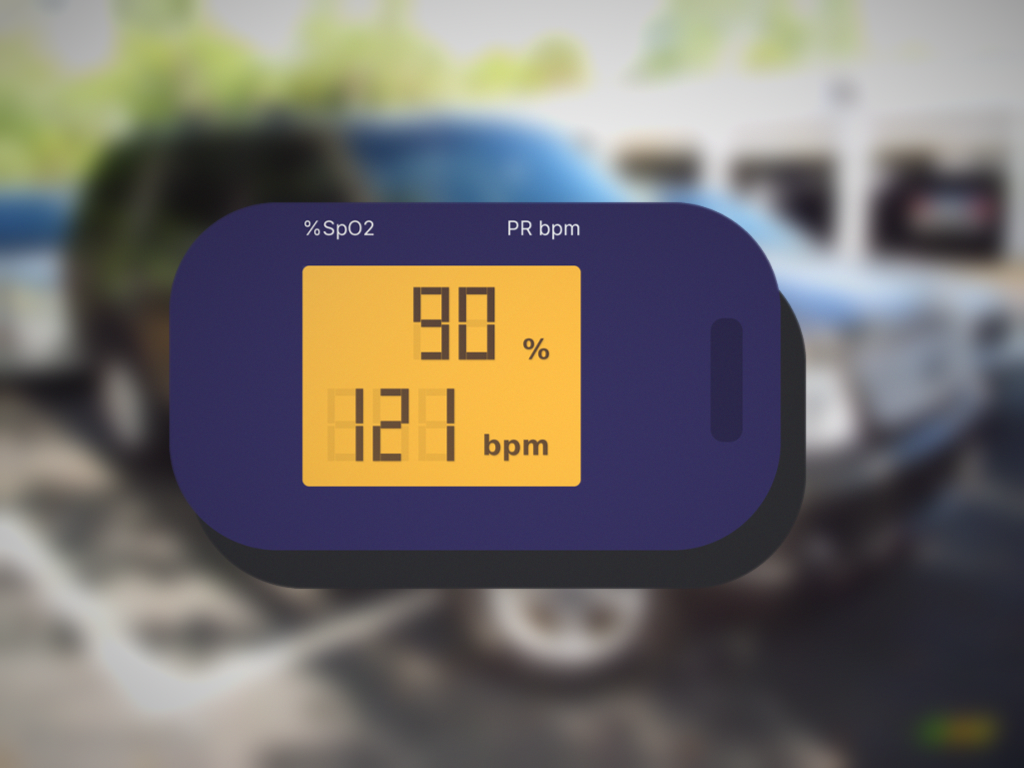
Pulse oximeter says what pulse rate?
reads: 121 bpm
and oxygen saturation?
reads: 90 %
